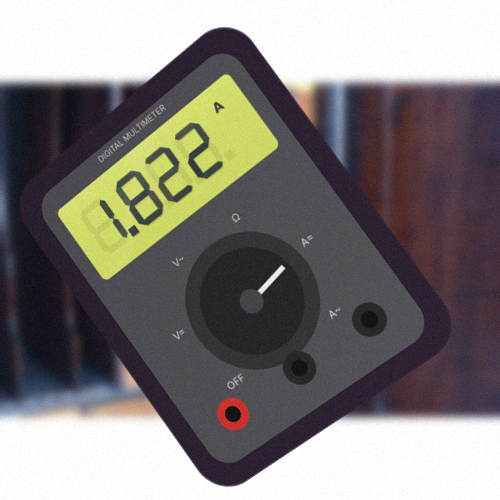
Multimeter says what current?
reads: 1.822 A
